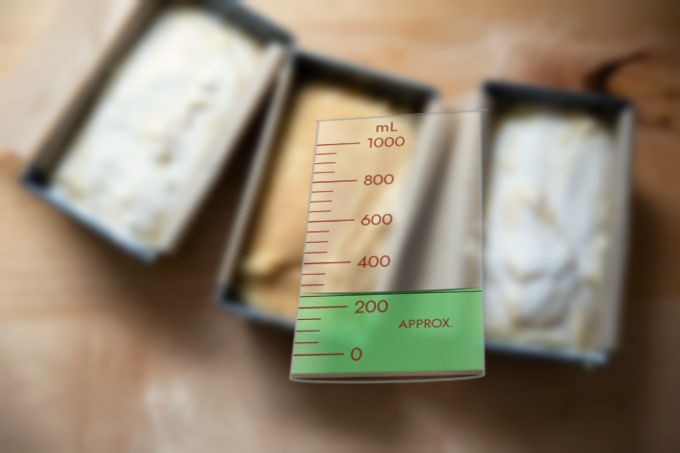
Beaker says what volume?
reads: 250 mL
